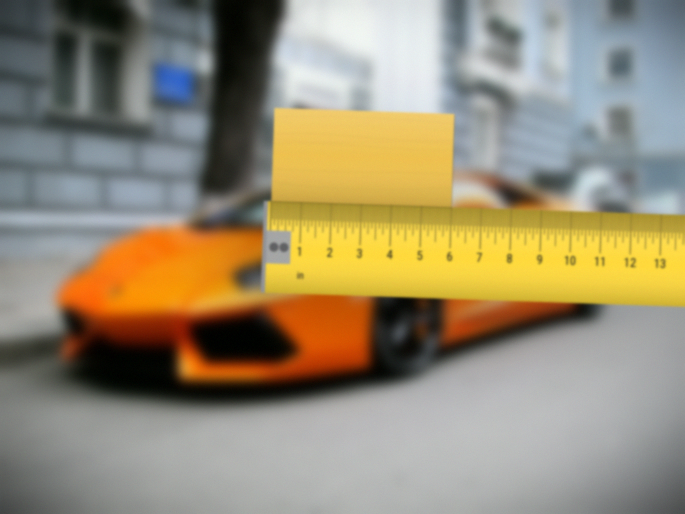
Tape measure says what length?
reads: 6 in
